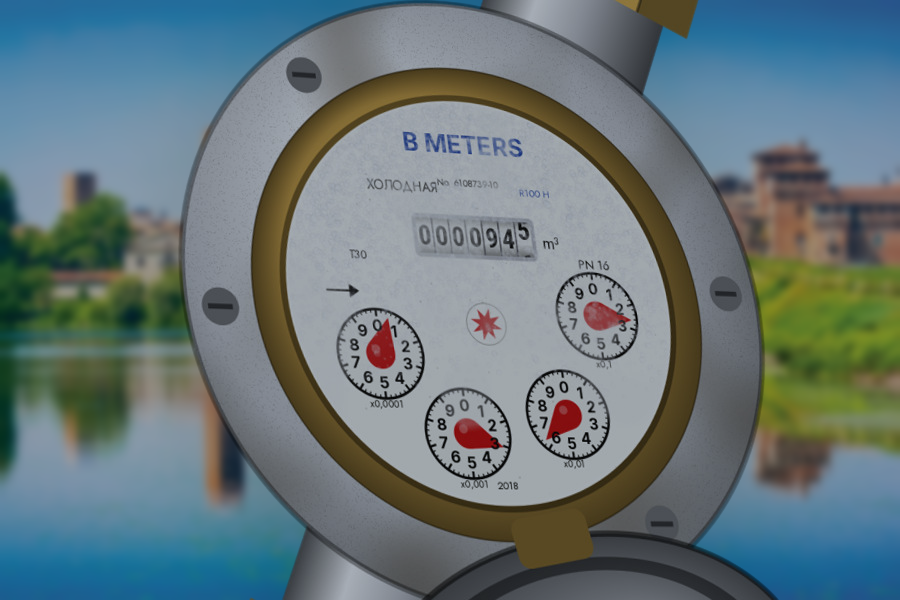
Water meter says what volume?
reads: 945.2630 m³
